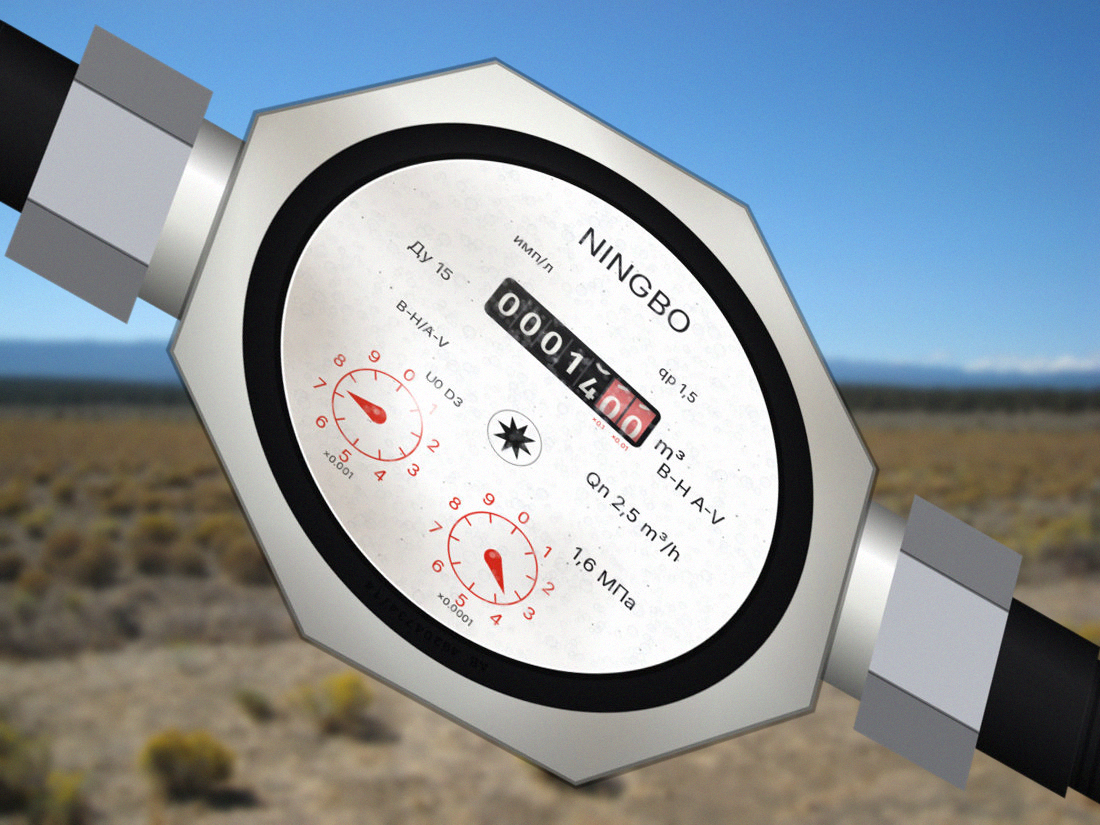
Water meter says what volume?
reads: 13.9973 m³
